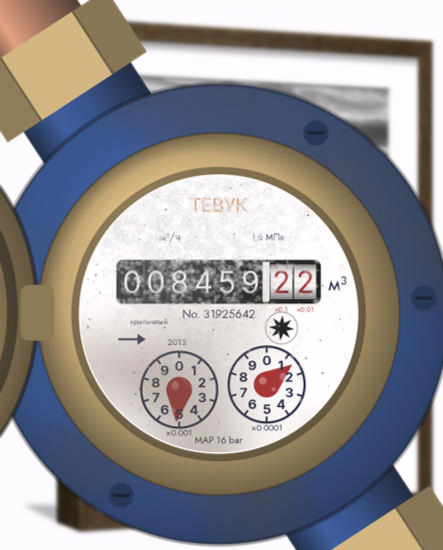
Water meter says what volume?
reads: 8459.2251 m³
